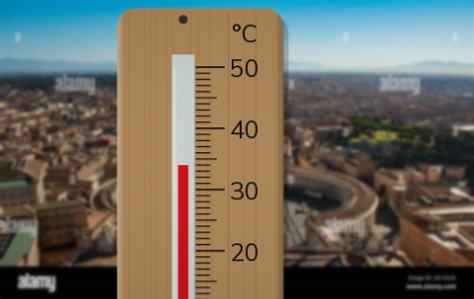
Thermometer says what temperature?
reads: 34 °C
